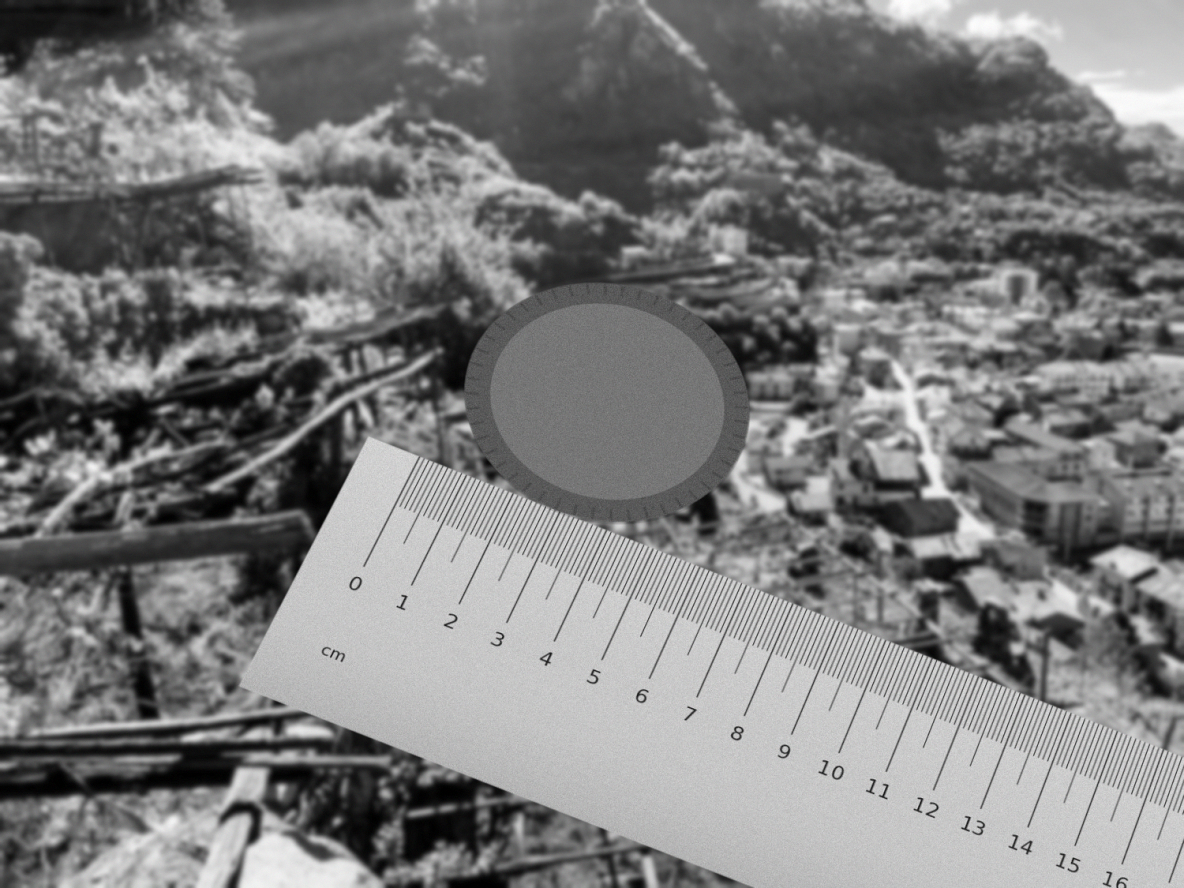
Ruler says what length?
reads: 5.8 cm
